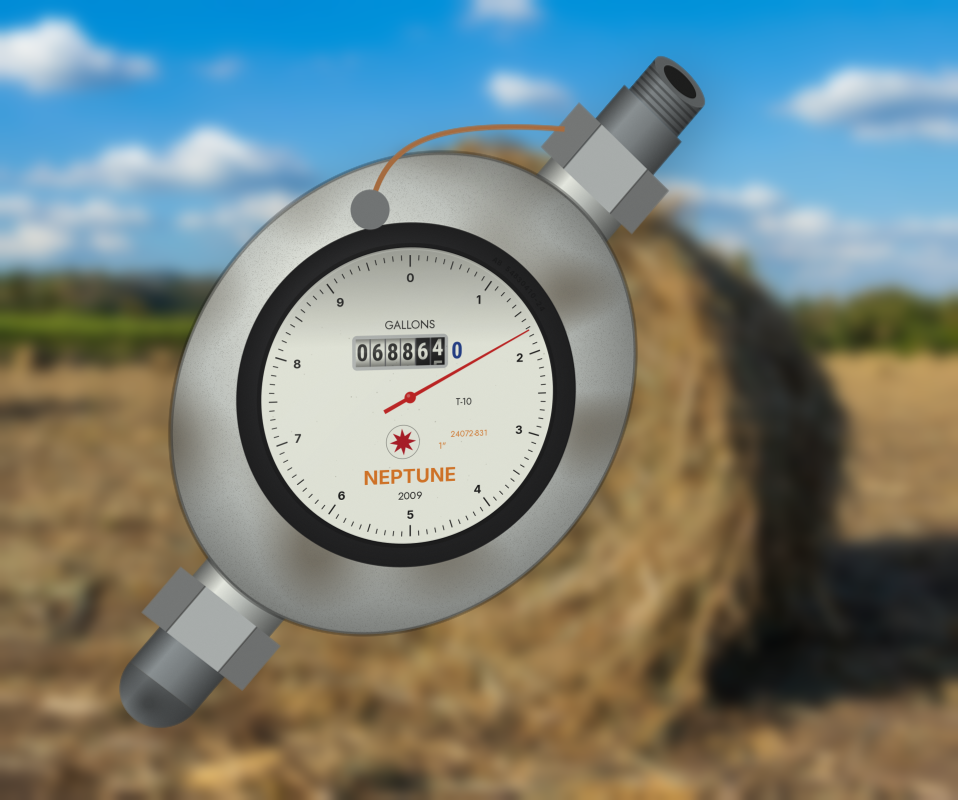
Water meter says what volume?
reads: 688641.7 gal
